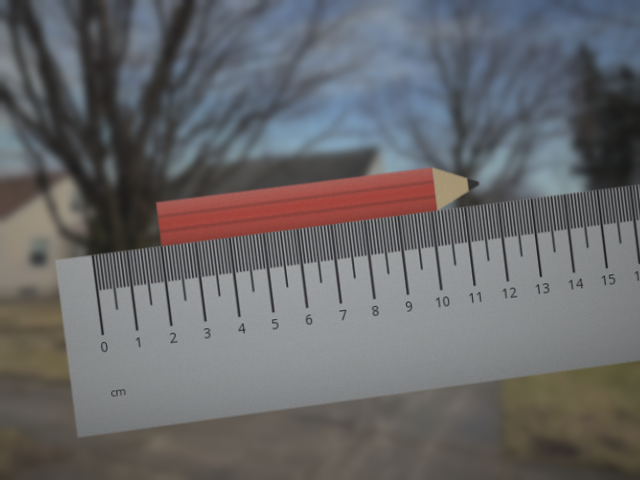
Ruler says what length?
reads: 9.5 cm
